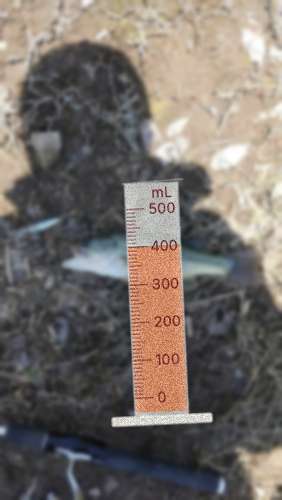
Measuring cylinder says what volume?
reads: 400 mL
